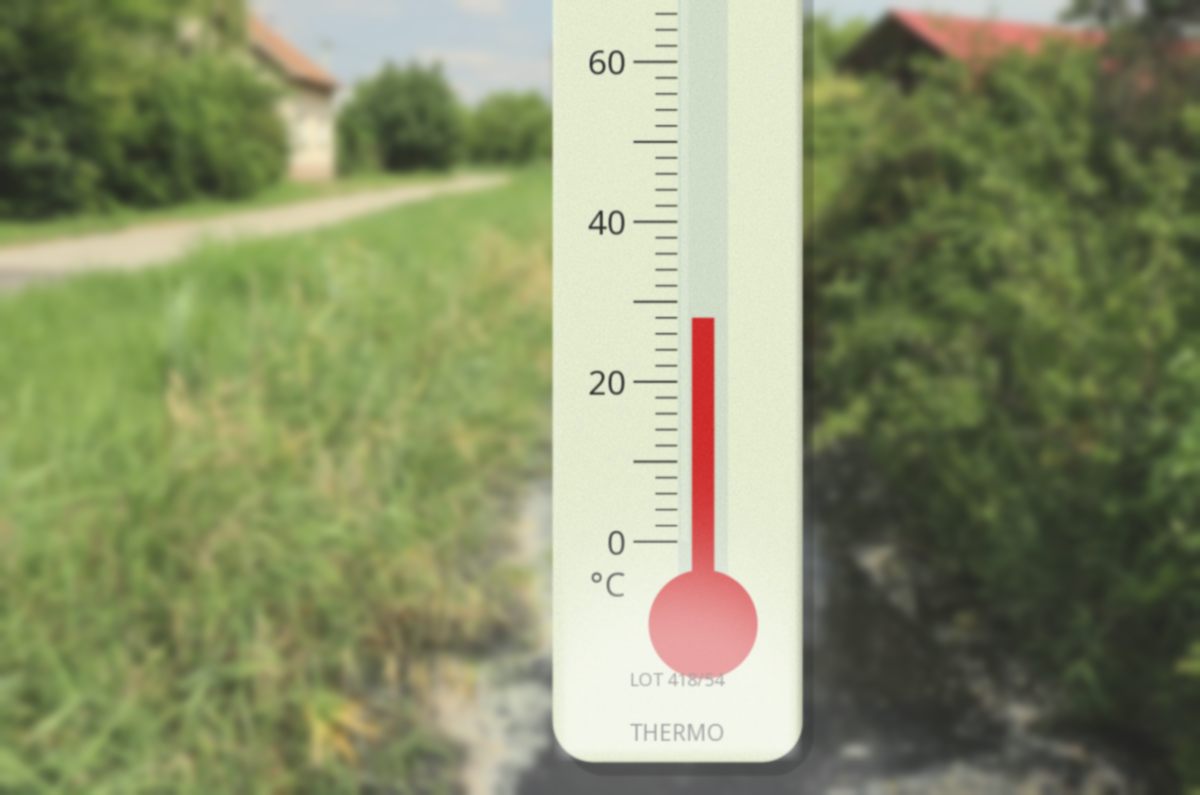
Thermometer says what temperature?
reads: 28 °C
